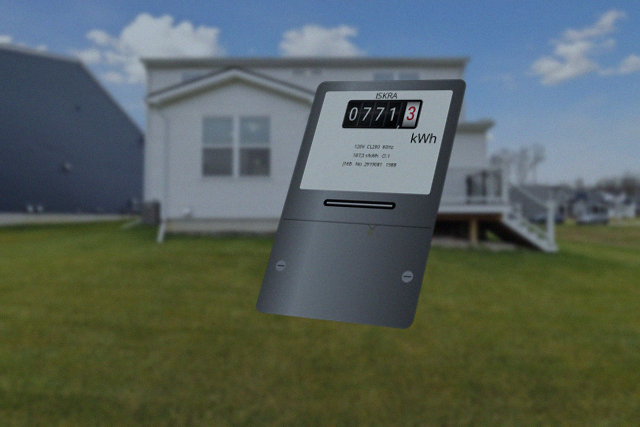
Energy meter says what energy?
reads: 771.3 kWh
